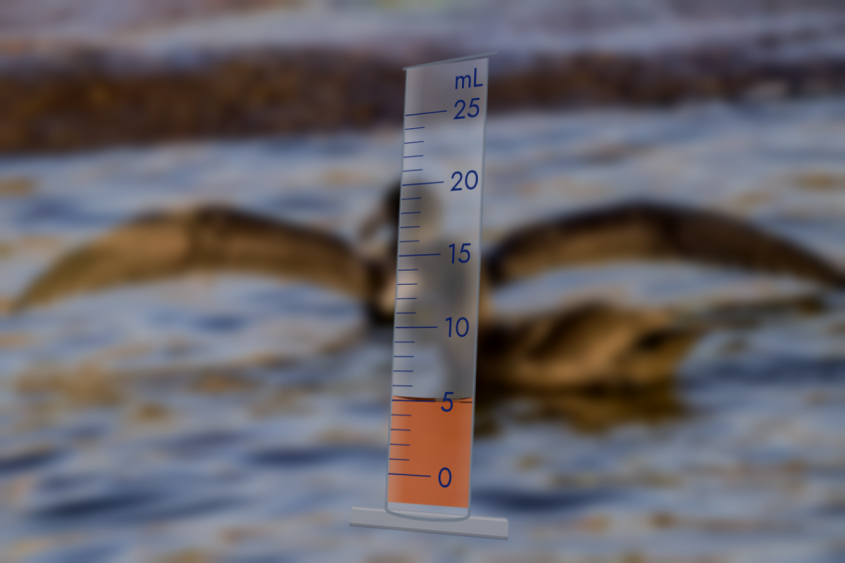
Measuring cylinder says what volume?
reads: 5 mL
